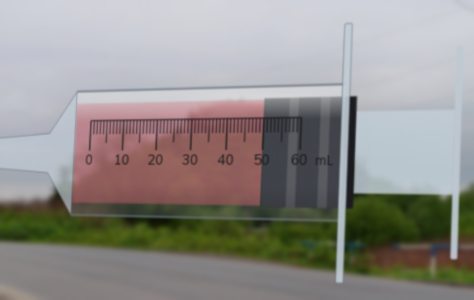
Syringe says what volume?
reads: 50 mL
